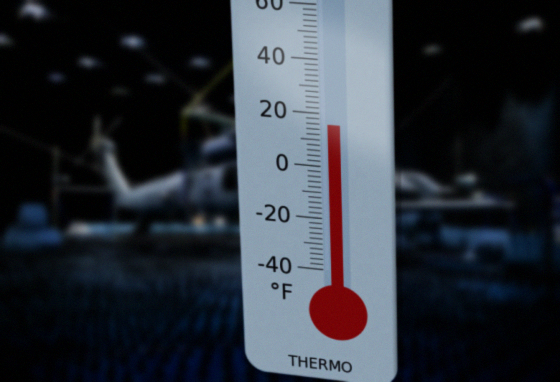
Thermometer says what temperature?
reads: 16 °F
